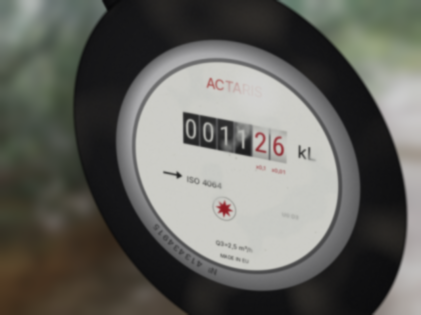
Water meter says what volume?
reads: 11.26 kL
